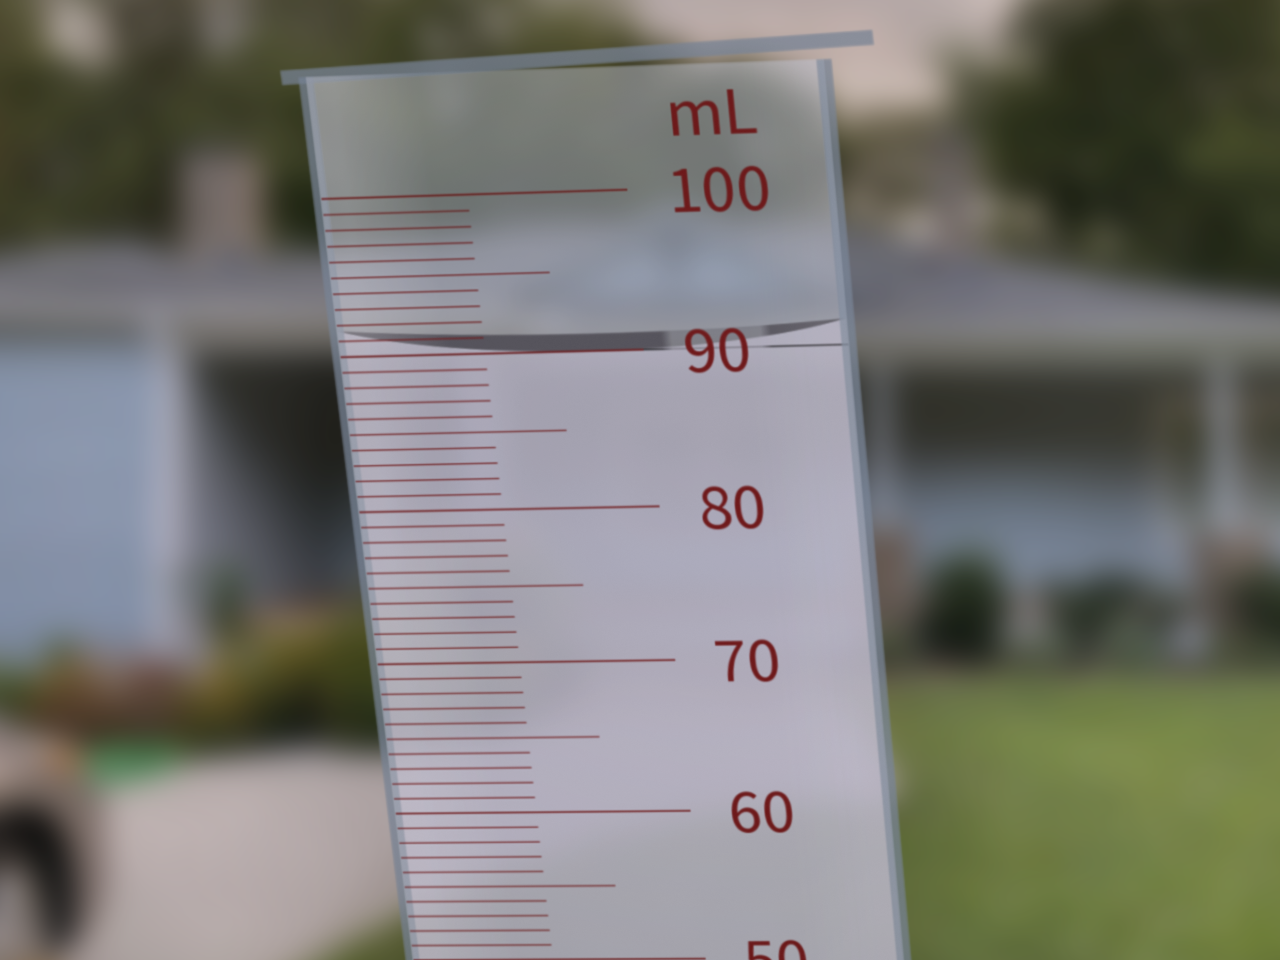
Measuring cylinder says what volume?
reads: 90 mL
